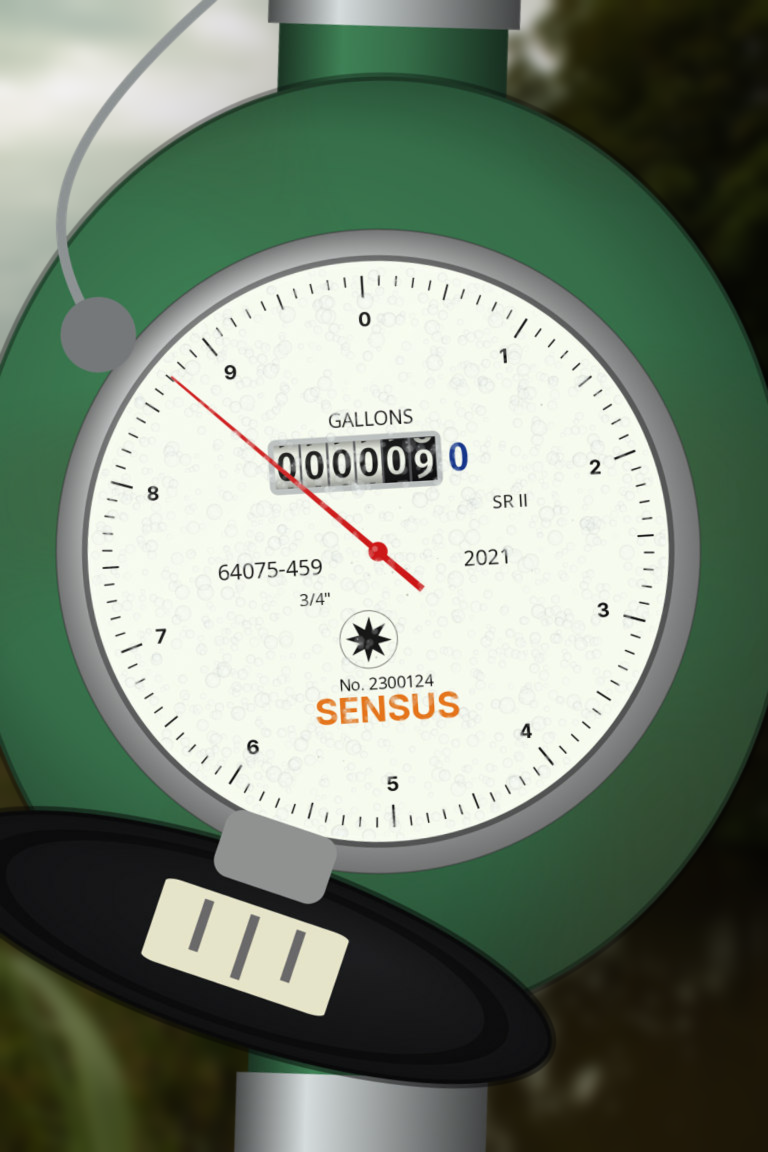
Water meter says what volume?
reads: 88.7 gal
